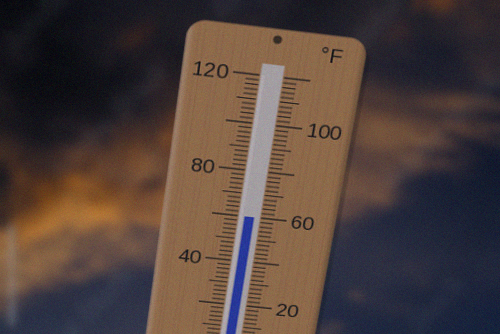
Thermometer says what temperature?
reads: 60 °F
